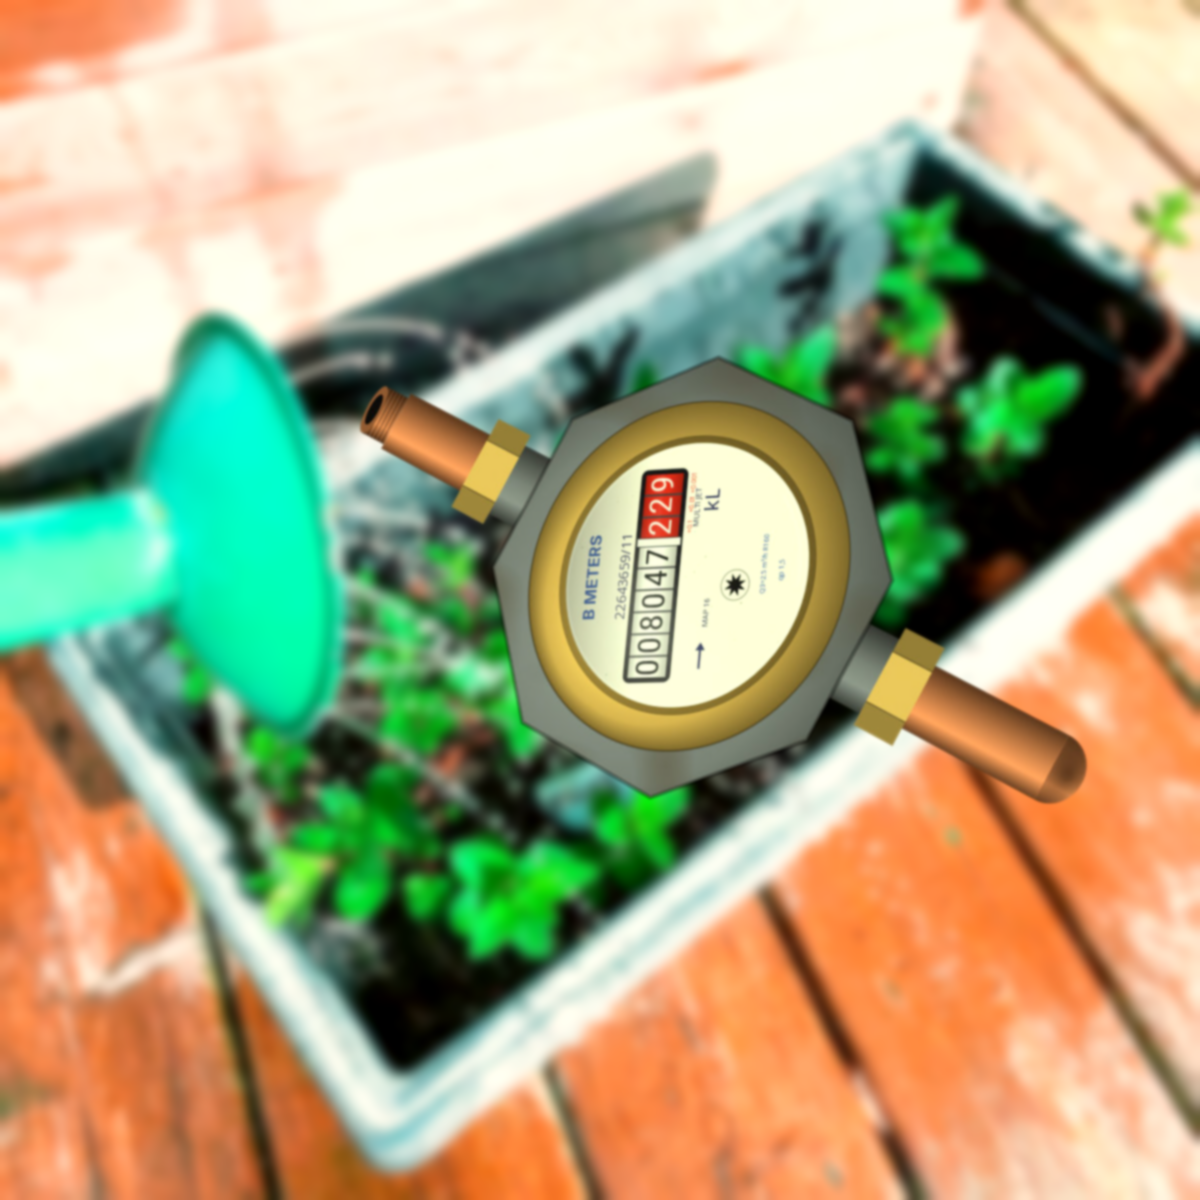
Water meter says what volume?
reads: 8047.229 kL
